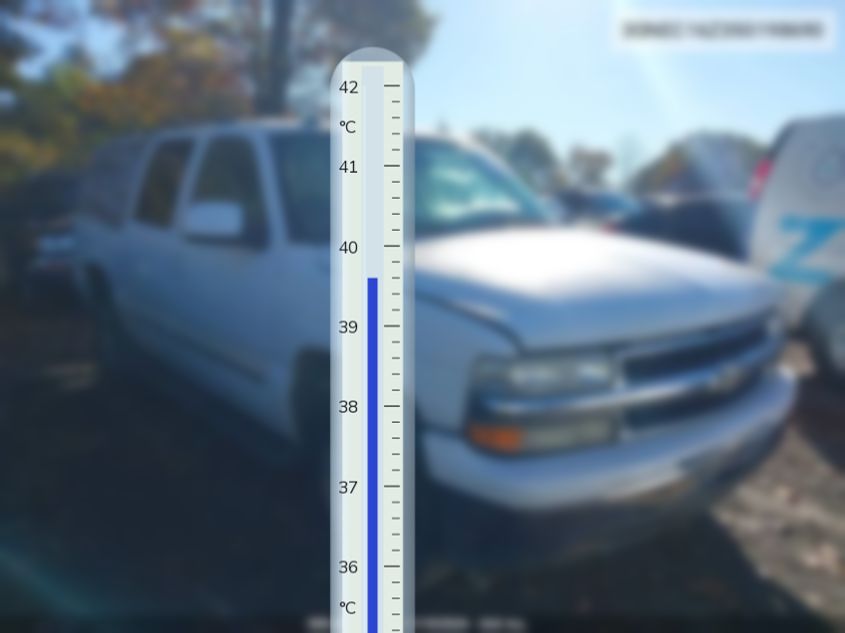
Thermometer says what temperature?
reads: 39.6 °C
